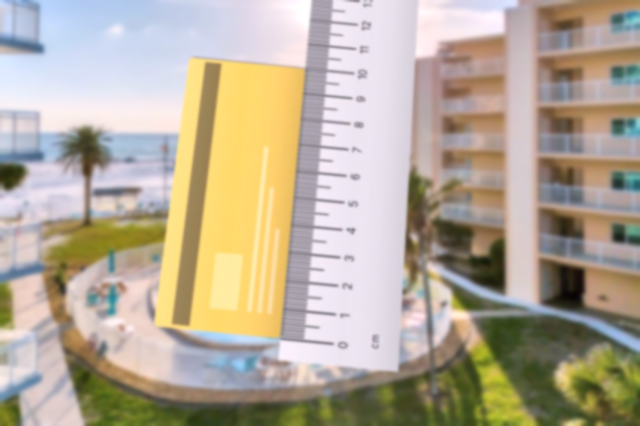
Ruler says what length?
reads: 10 cm
